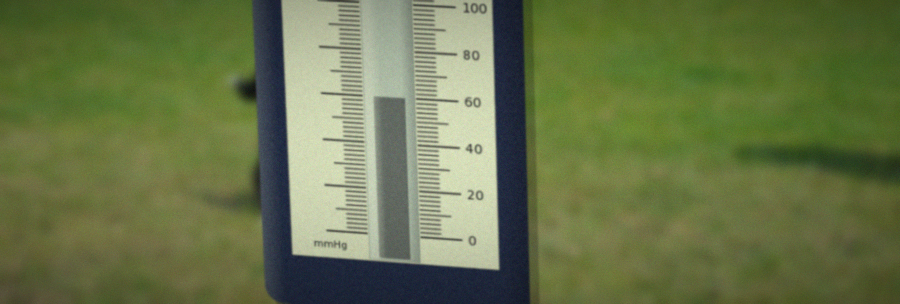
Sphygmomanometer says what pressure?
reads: 60 mmHg
